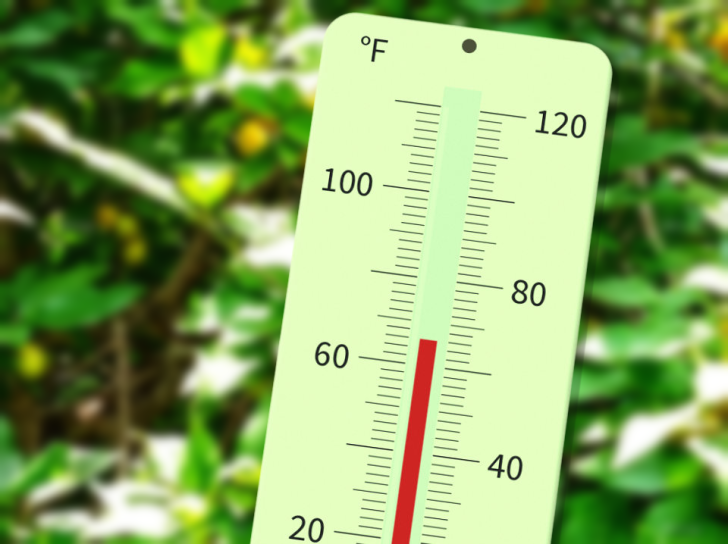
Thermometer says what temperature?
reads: 66 °F
